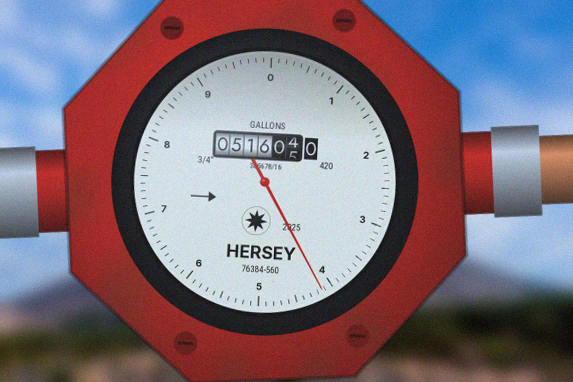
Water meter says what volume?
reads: 516044.1 gal
